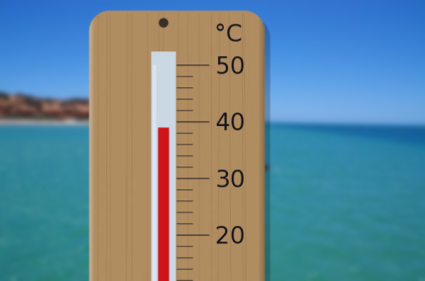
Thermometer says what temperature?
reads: 39 °C
